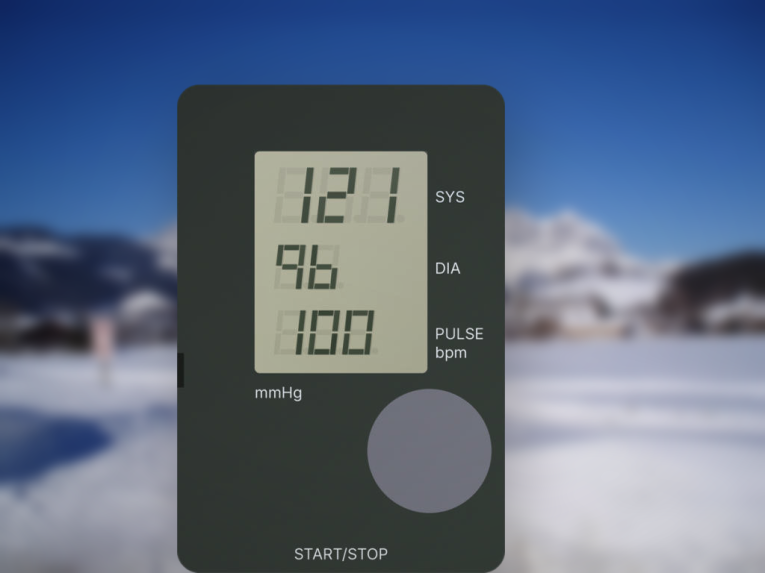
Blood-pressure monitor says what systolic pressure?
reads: 121 mmHg
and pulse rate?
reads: 100 bpm
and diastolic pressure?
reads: 96 mmHg
